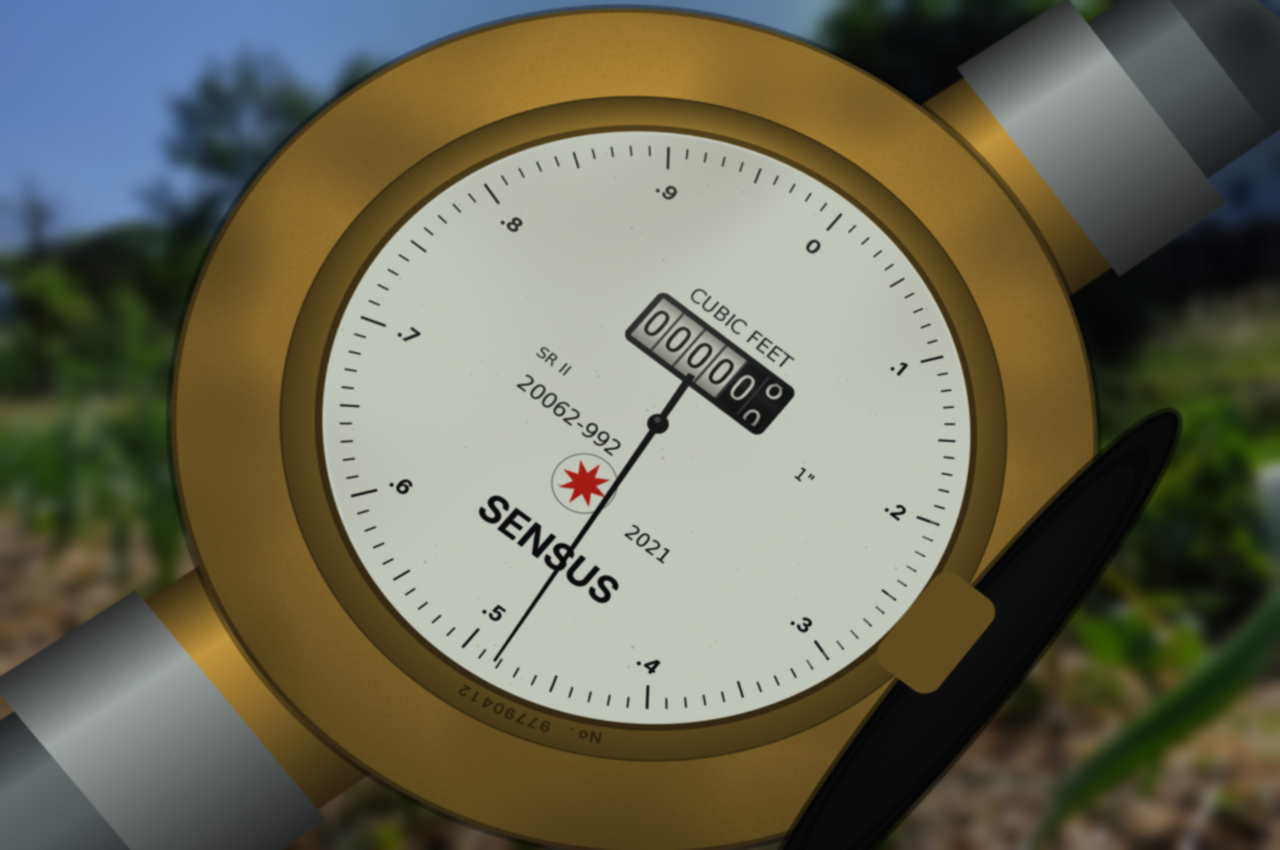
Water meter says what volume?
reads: 8.48 ft³
